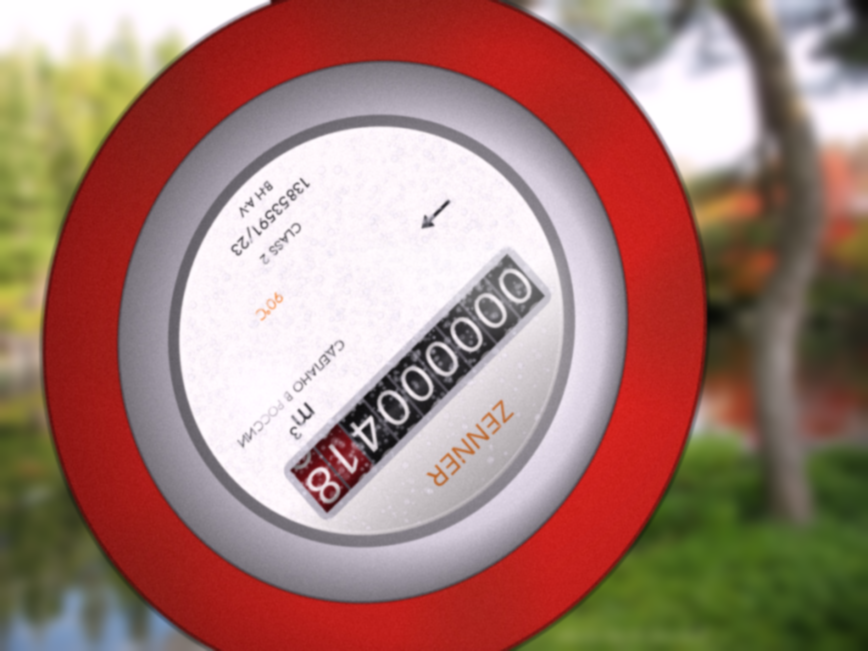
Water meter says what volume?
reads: 4.18 m³
